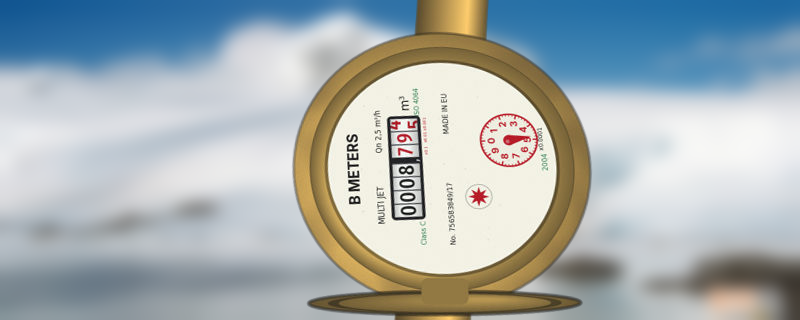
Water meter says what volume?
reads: 8.7944 m³
